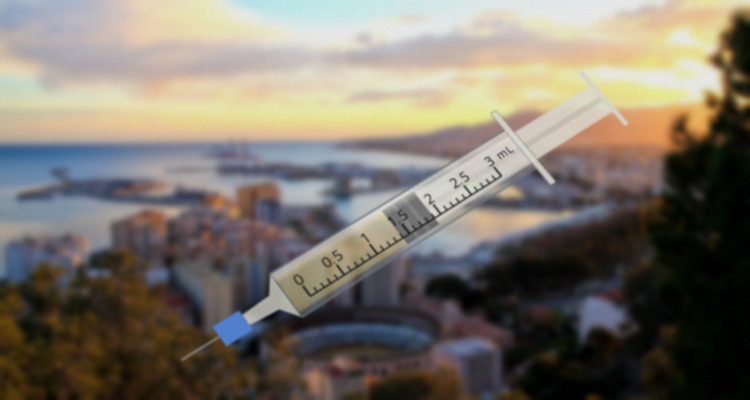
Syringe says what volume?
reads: 1.4 mL
